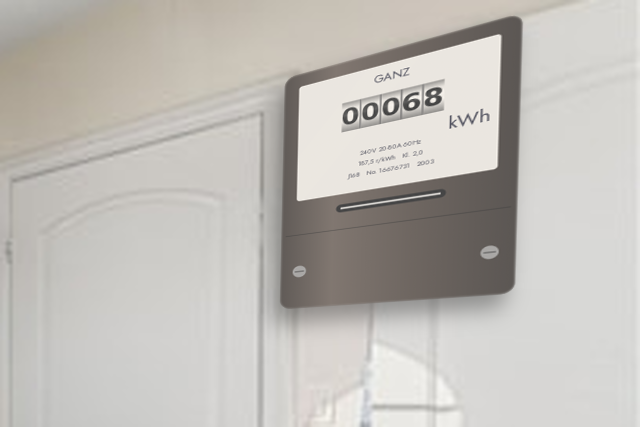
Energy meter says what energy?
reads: 68 kWh
